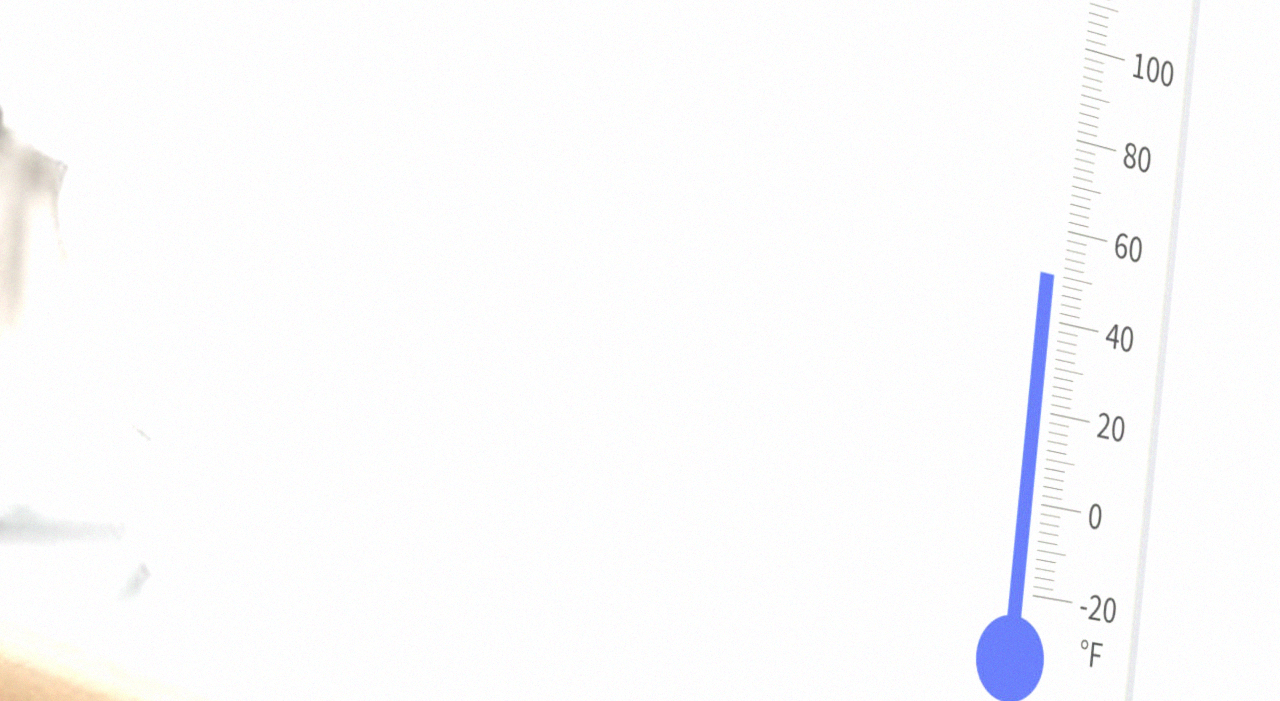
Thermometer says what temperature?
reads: 50 °F
